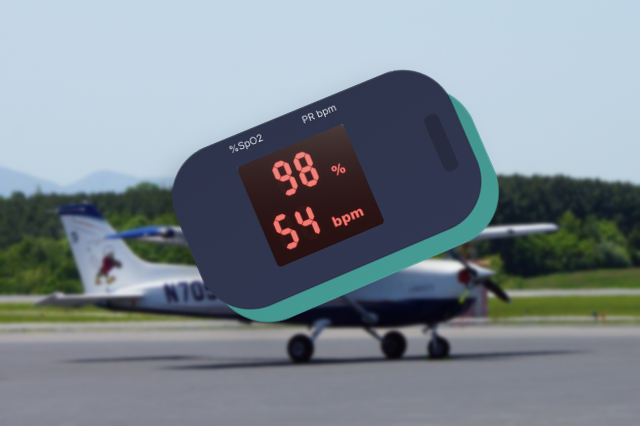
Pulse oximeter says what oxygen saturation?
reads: 98 %
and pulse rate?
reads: 54 bpm
